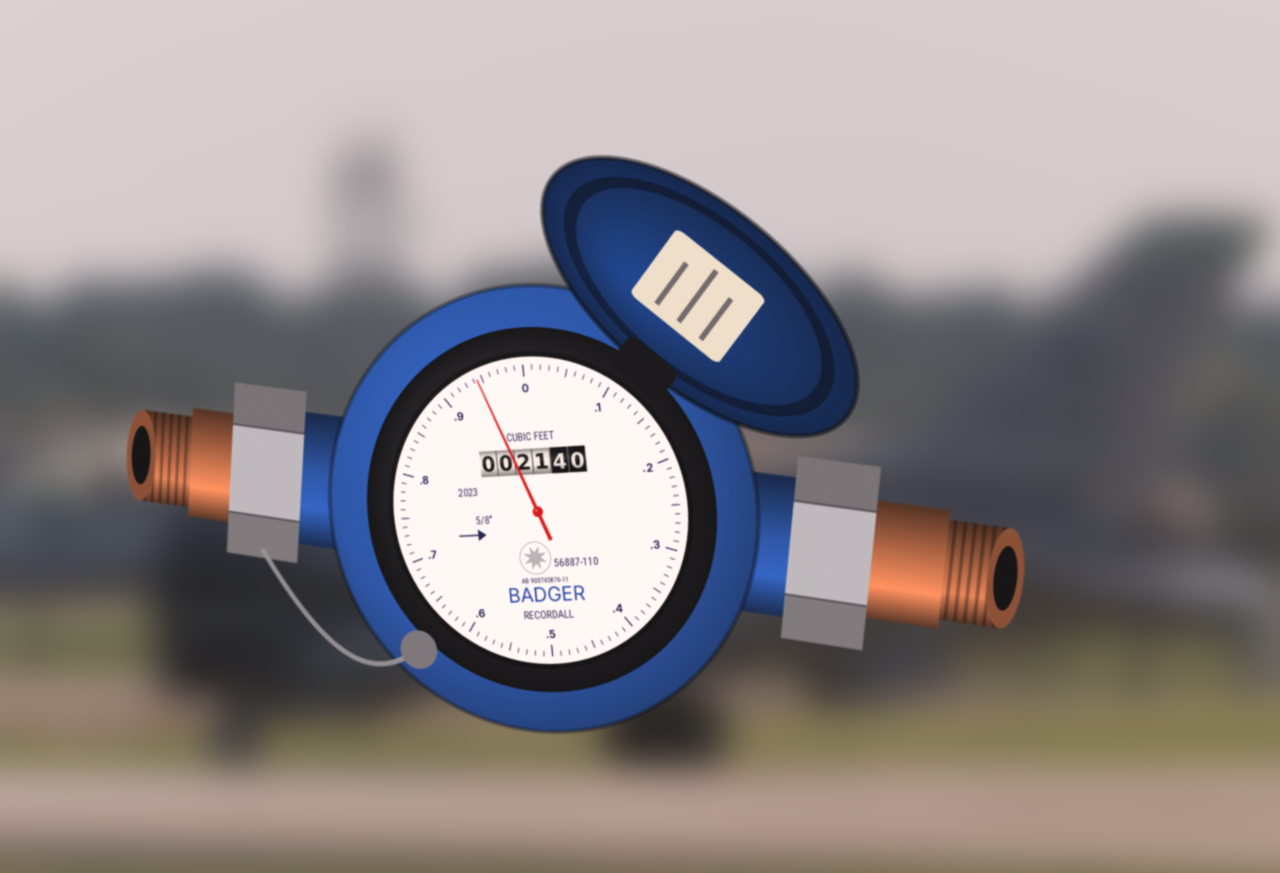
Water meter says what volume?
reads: 2139.94 ft³
